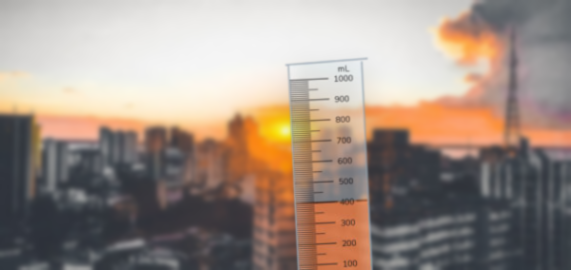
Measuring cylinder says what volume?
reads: 400 mL
